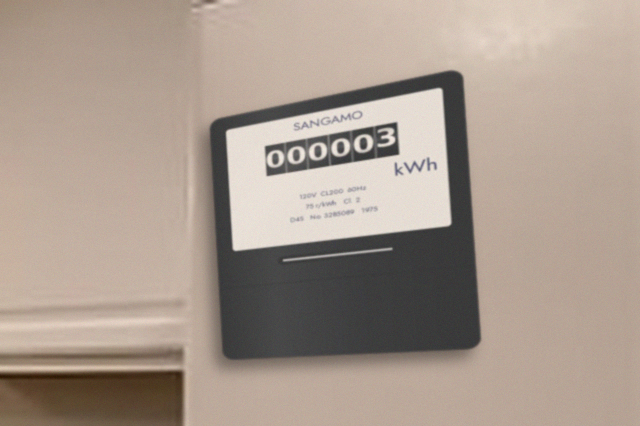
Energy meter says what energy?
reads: 3 kWh
